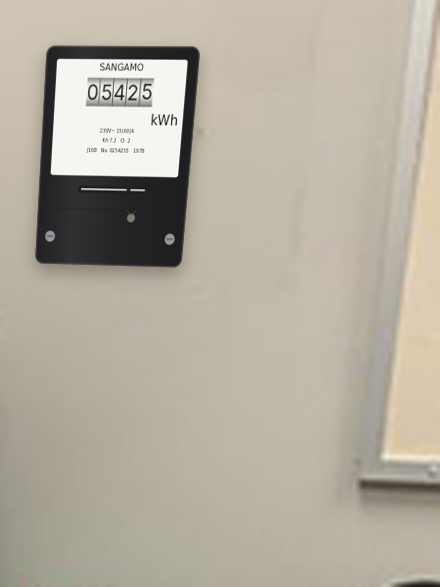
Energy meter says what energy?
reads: 5425 kWh
